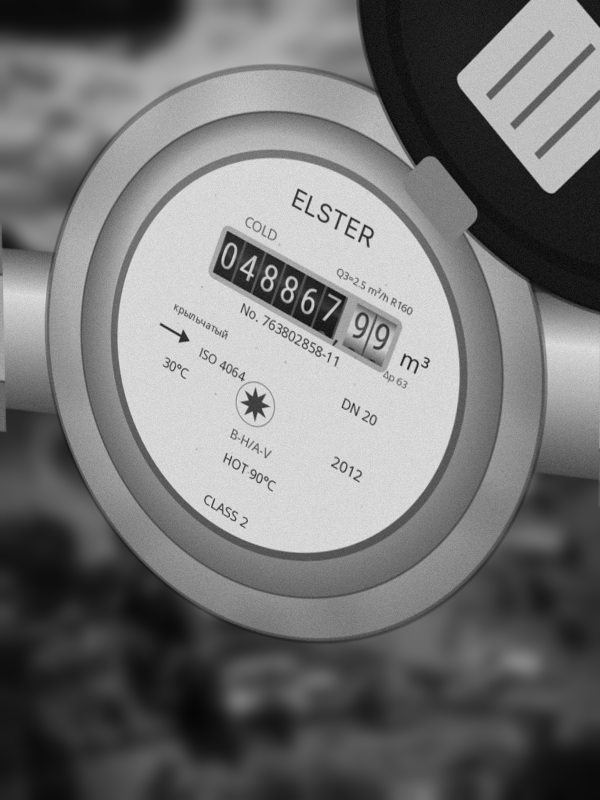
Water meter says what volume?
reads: 48867.99 m³
